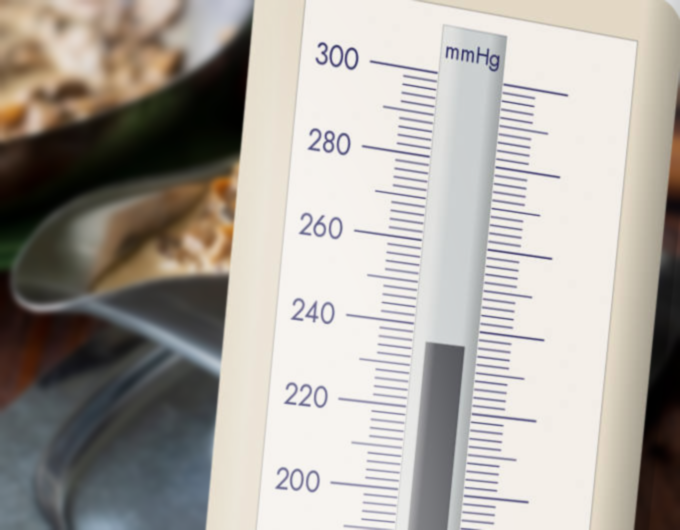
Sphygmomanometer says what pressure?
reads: 236 mmHg
